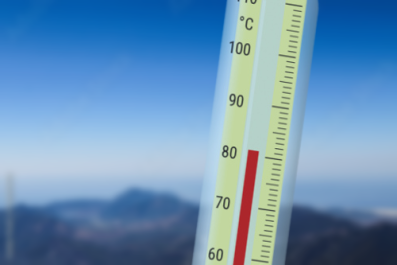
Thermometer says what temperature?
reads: 81 °C
